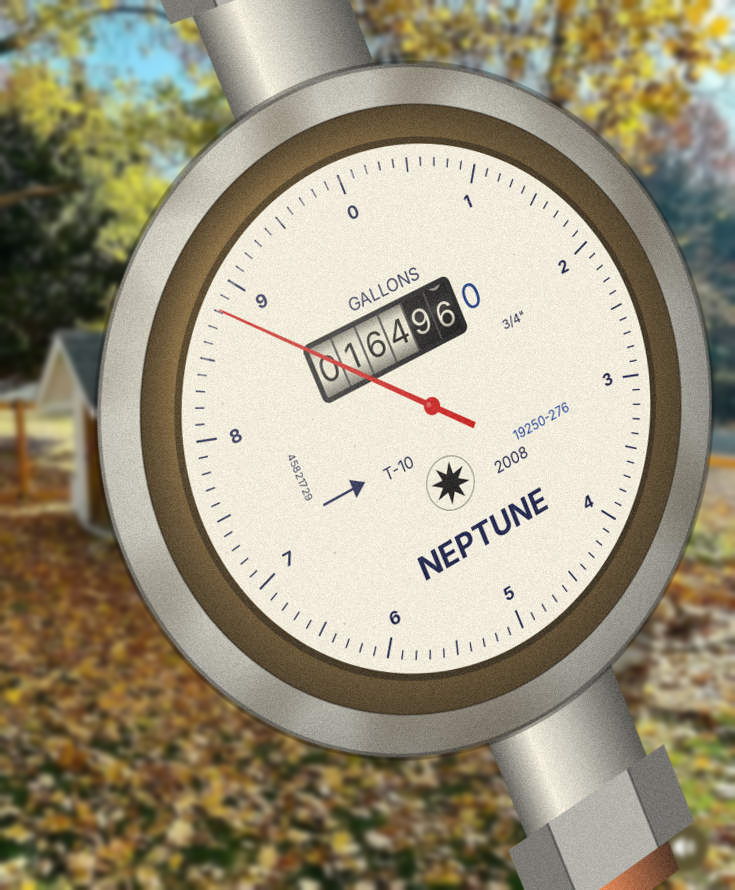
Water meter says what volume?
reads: 164958.8 gal
